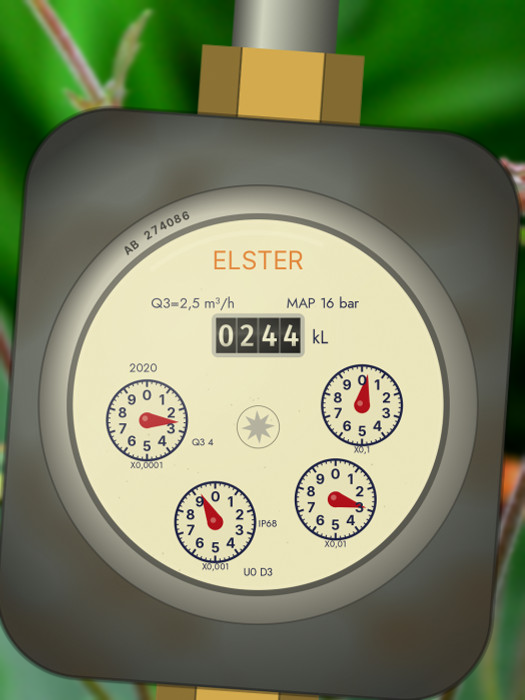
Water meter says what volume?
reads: 244.0292 kL
